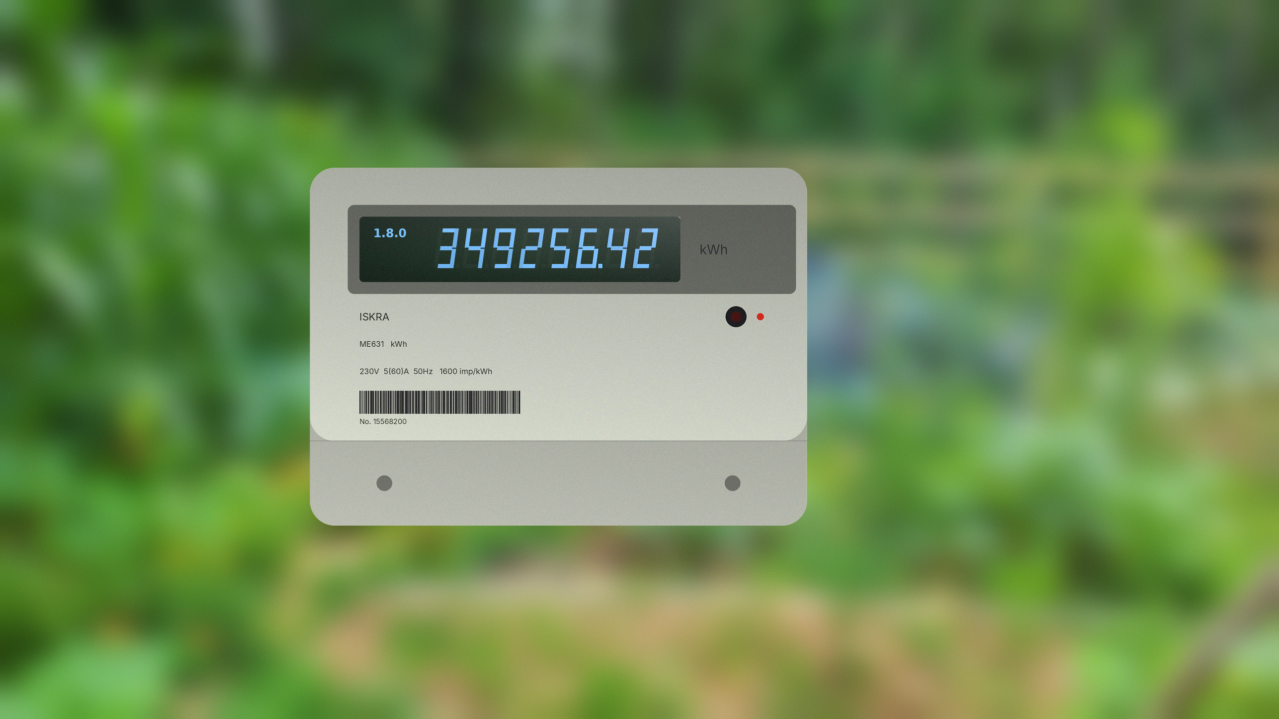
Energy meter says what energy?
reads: 349256.42 kWh
